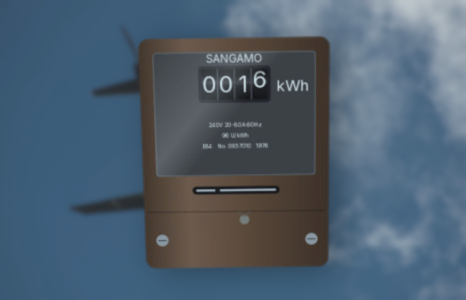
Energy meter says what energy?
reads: 16 kWh
